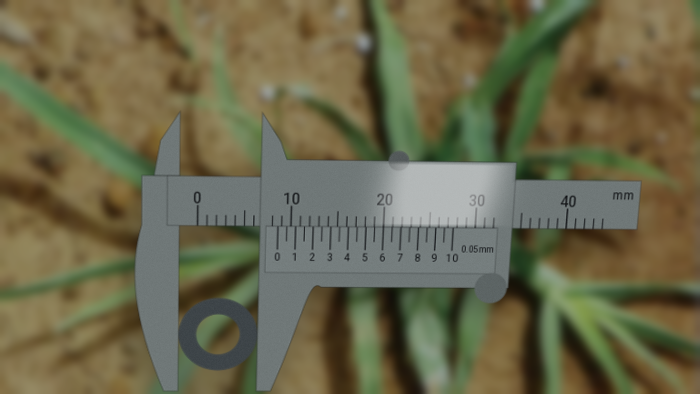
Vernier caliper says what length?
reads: 8.6 mm
